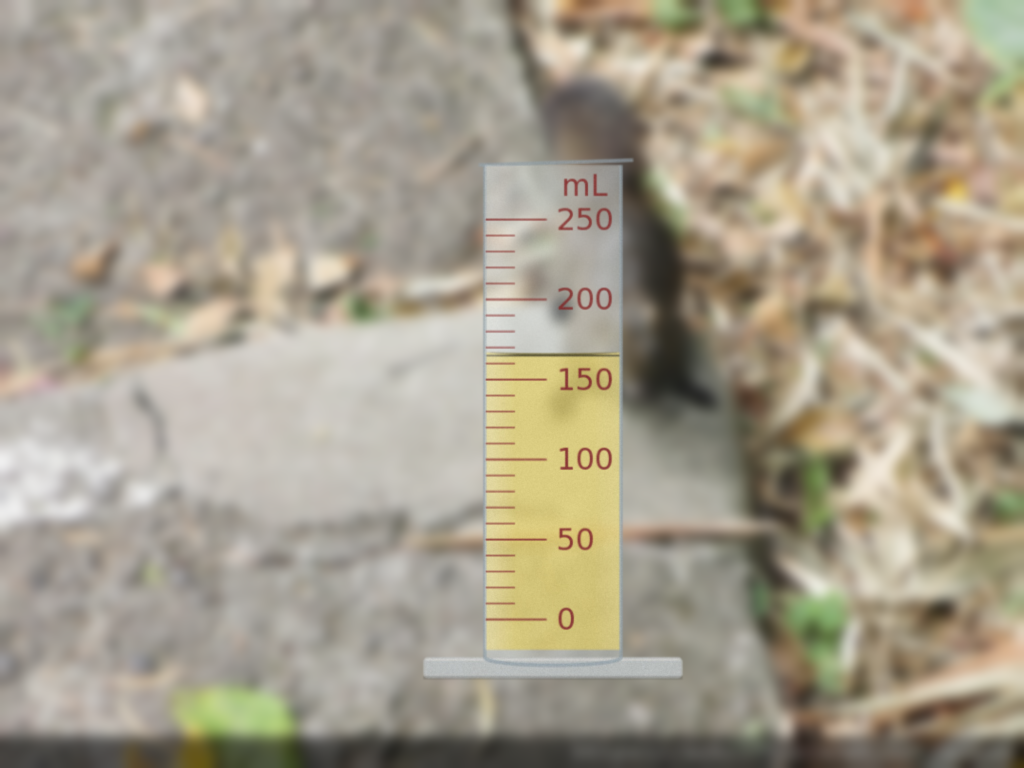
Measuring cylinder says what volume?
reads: 165 mL
